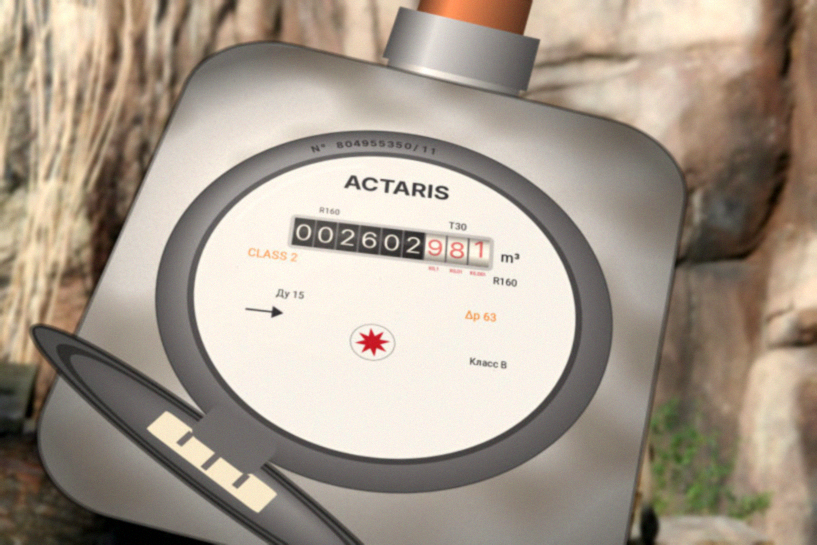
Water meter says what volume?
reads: 2602.981 m³
